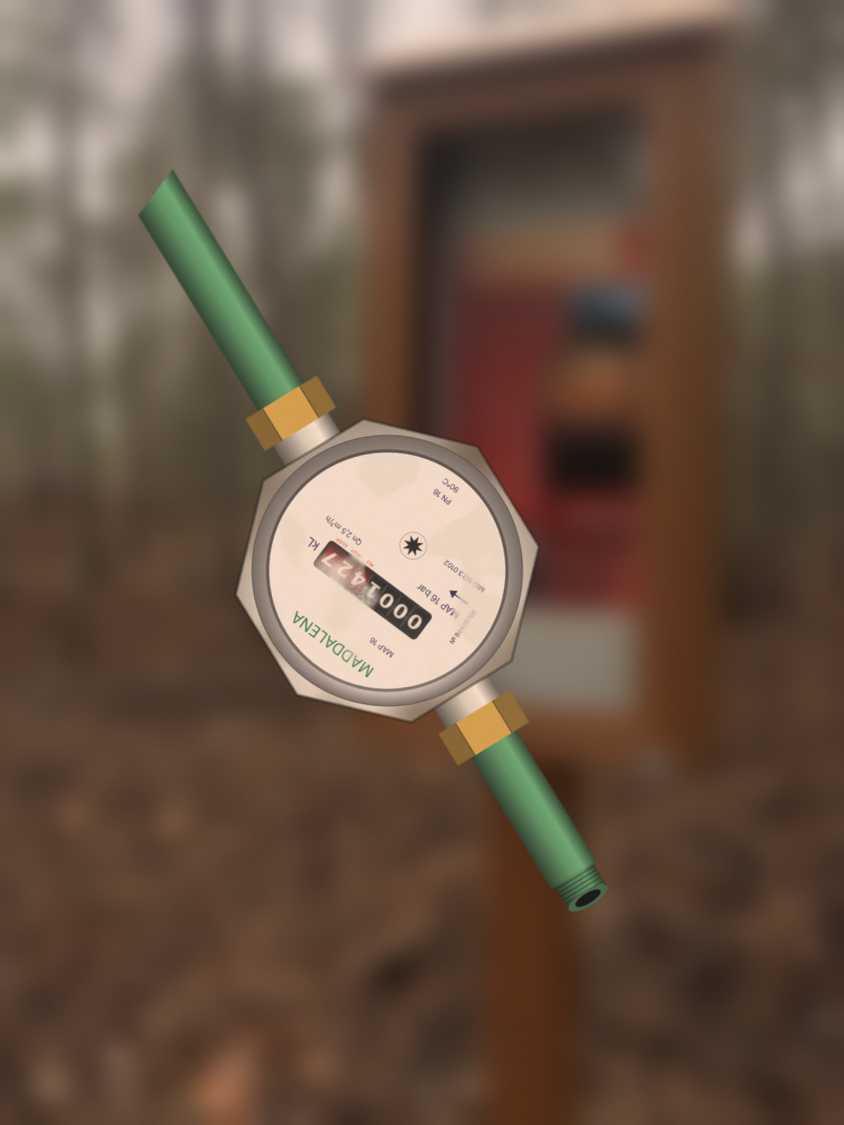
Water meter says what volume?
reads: 1.427 kL
